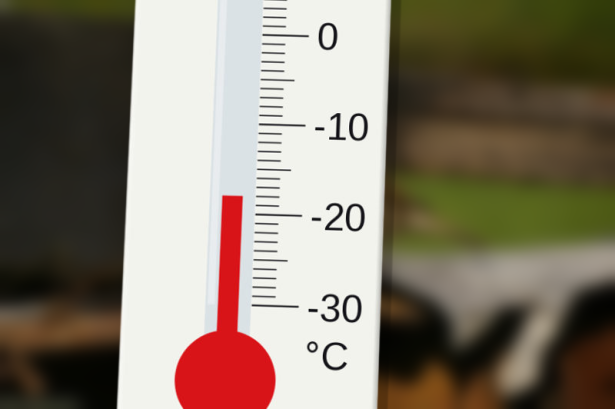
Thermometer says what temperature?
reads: -18 °C
